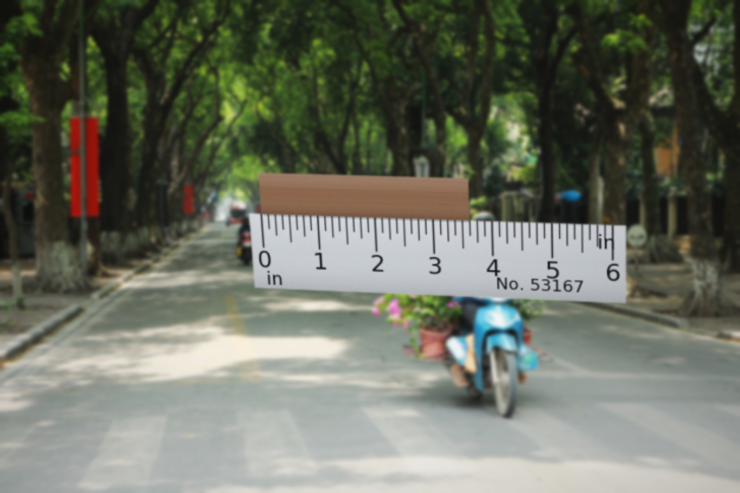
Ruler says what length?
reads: 3.625 in
